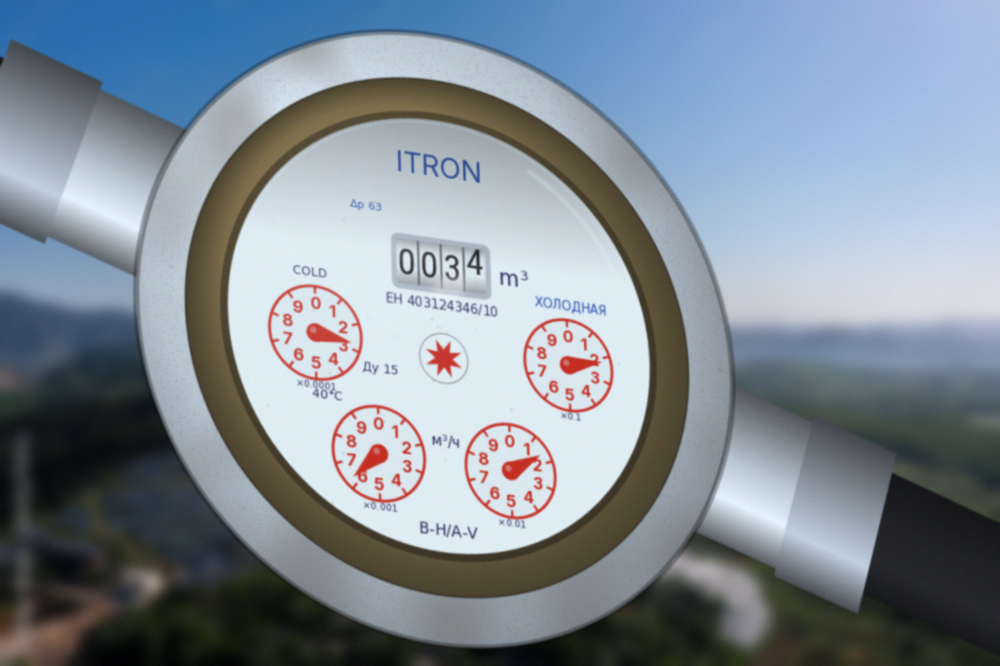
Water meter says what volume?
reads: 34.2162 m³
